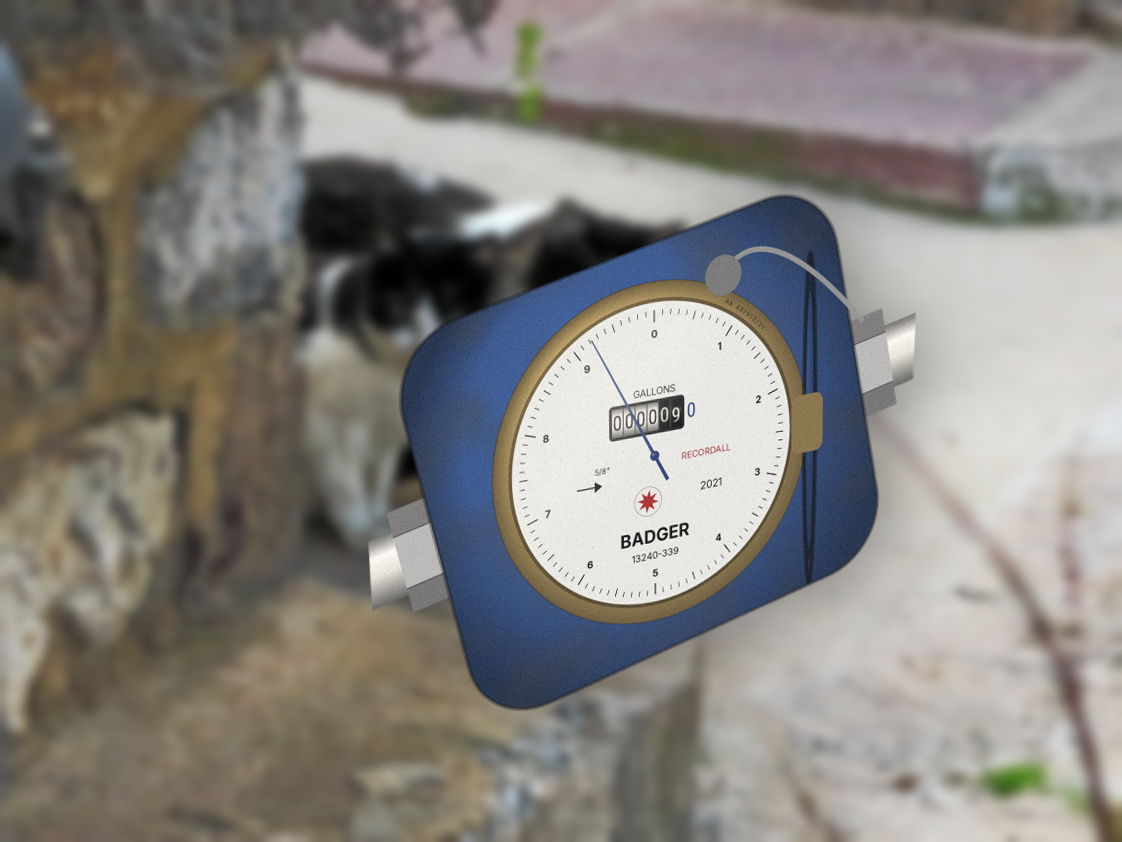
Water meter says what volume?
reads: 89.2 gal
